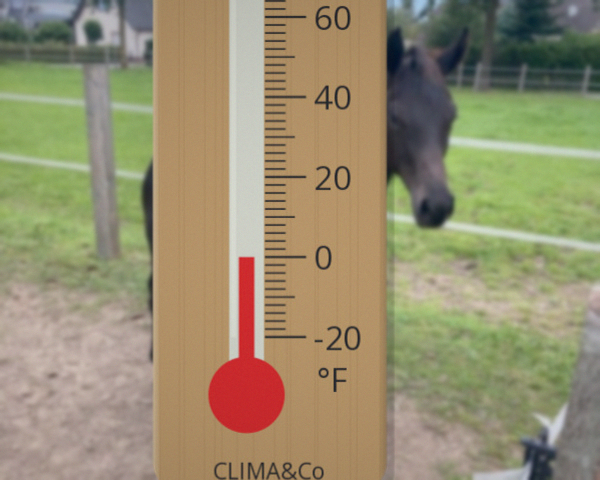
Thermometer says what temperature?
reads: 0 °F
